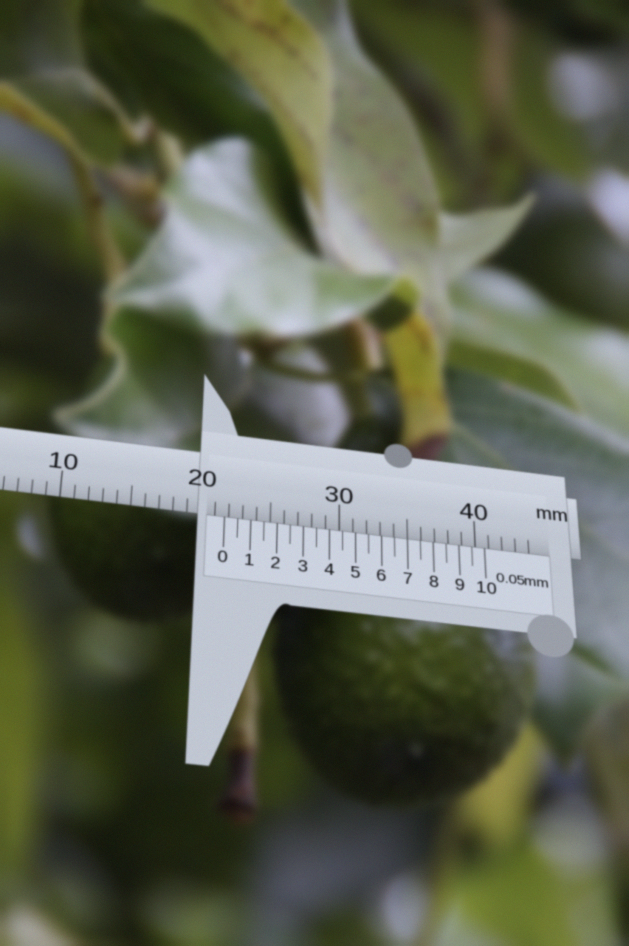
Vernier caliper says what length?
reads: 21.7 mm
